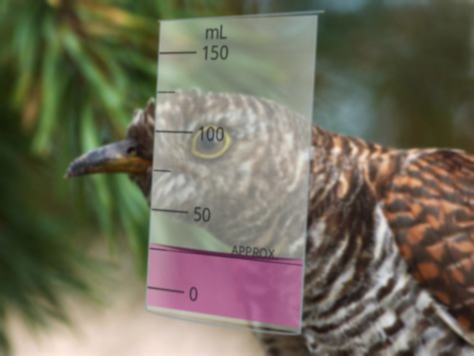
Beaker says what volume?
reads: 25 mL
